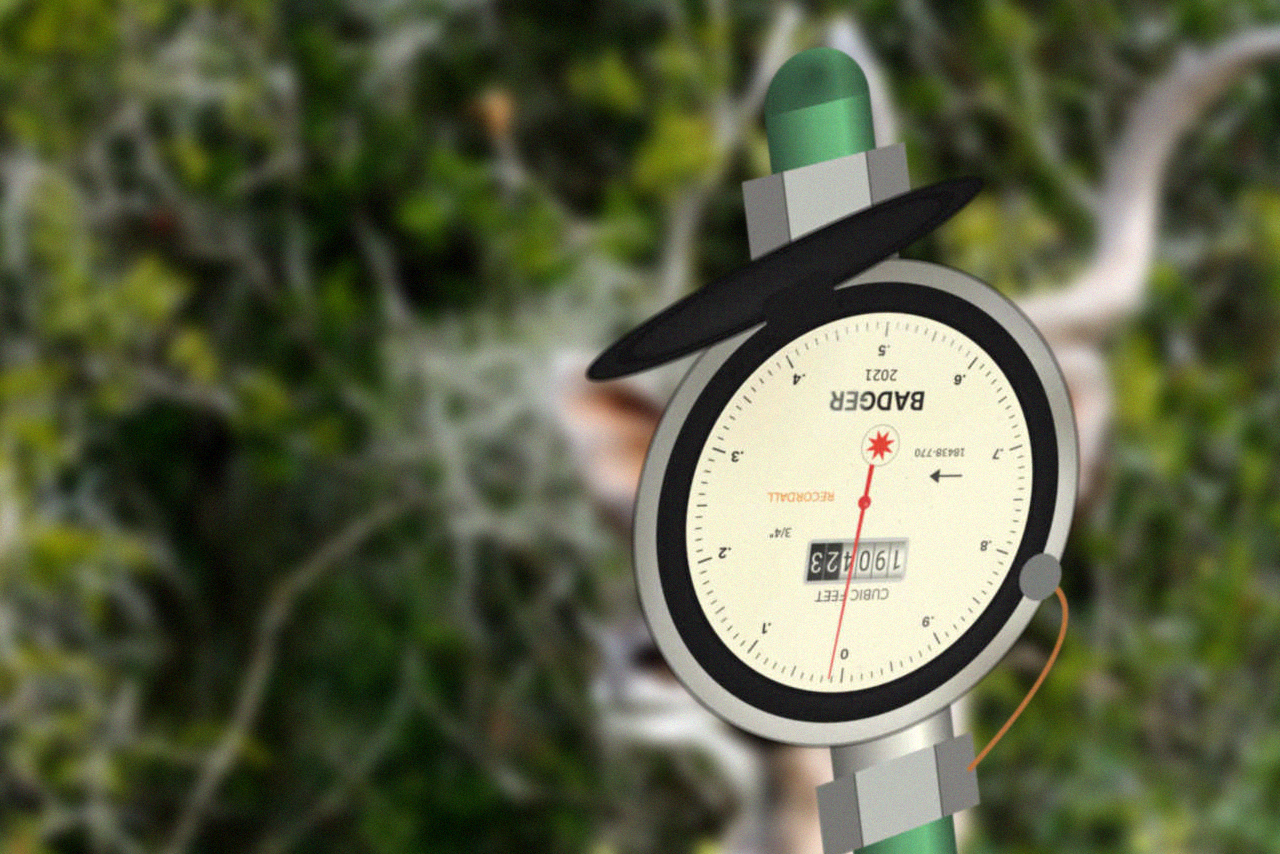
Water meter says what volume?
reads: 190423.01 ft³
